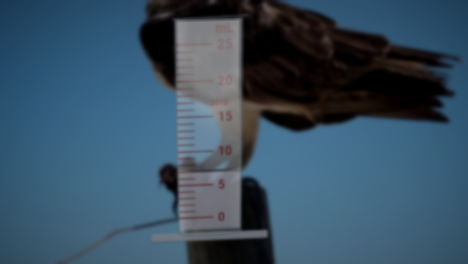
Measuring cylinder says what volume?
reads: 7 mL
